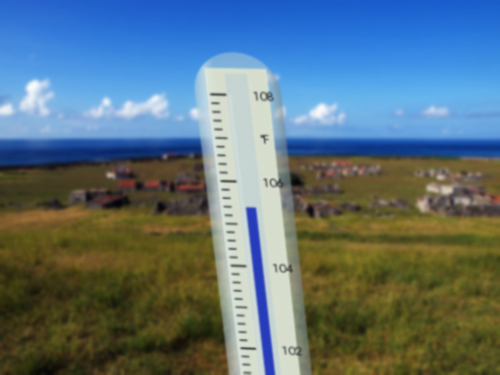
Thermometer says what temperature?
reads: 105.4 °F
